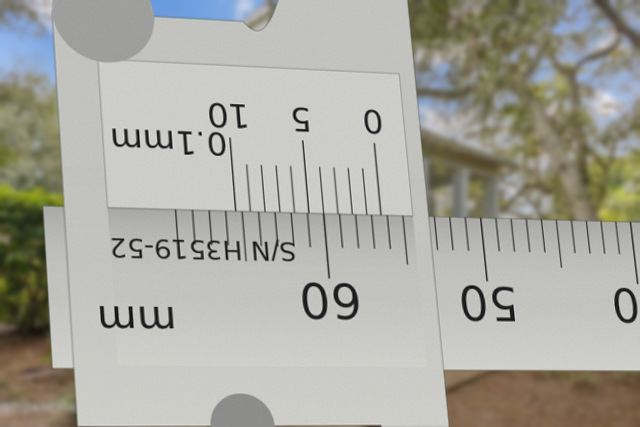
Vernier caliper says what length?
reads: 56.4 mm
